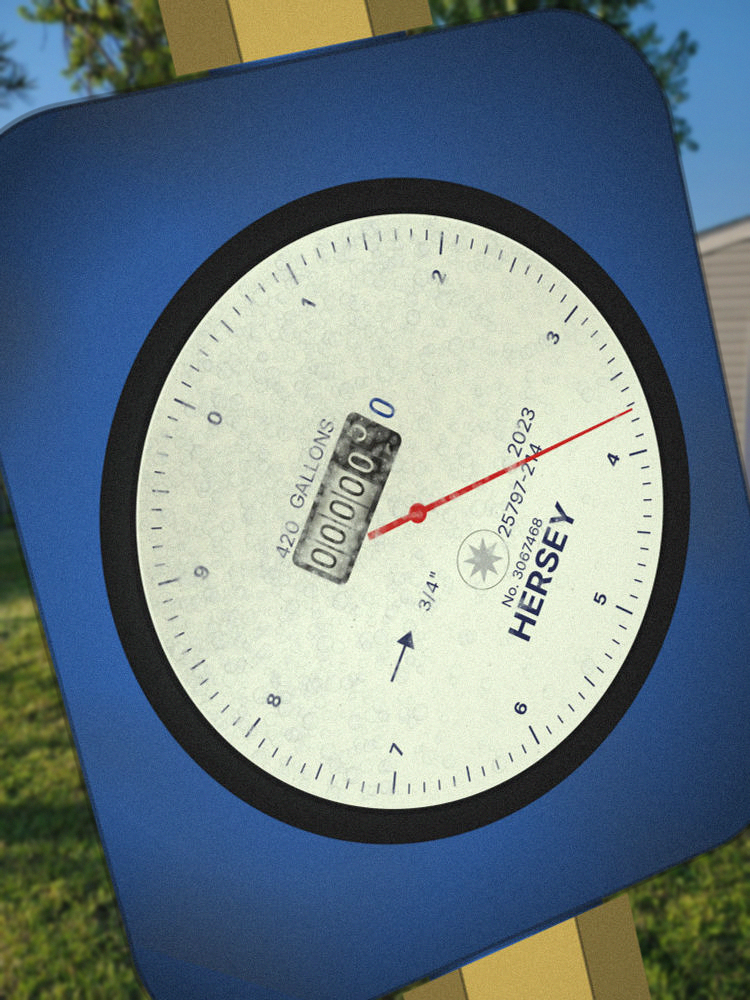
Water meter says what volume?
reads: 53.7 gal
